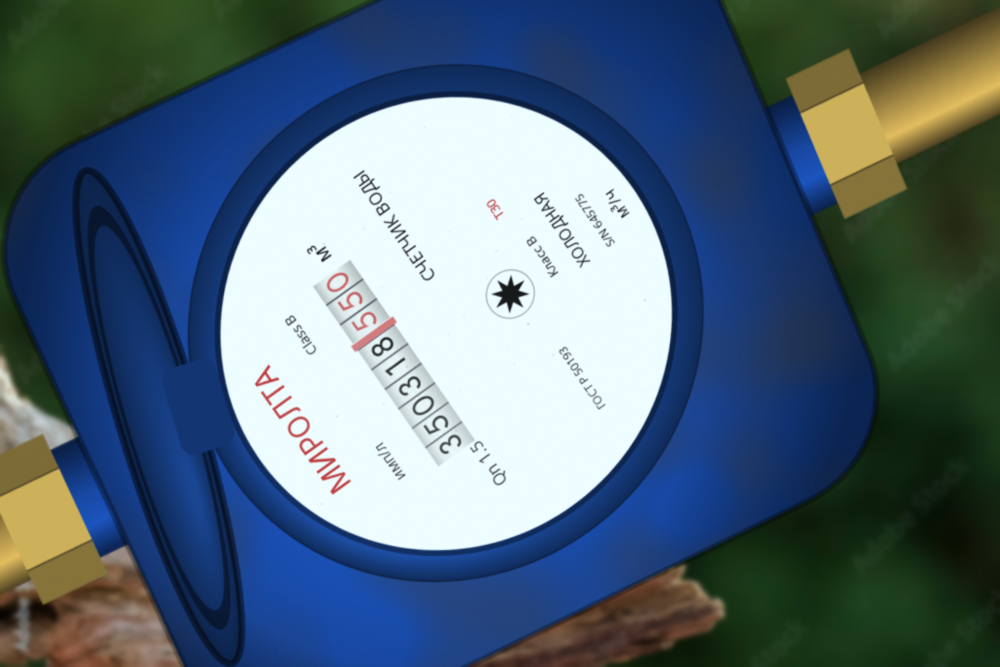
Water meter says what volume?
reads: 350318.550 m³
